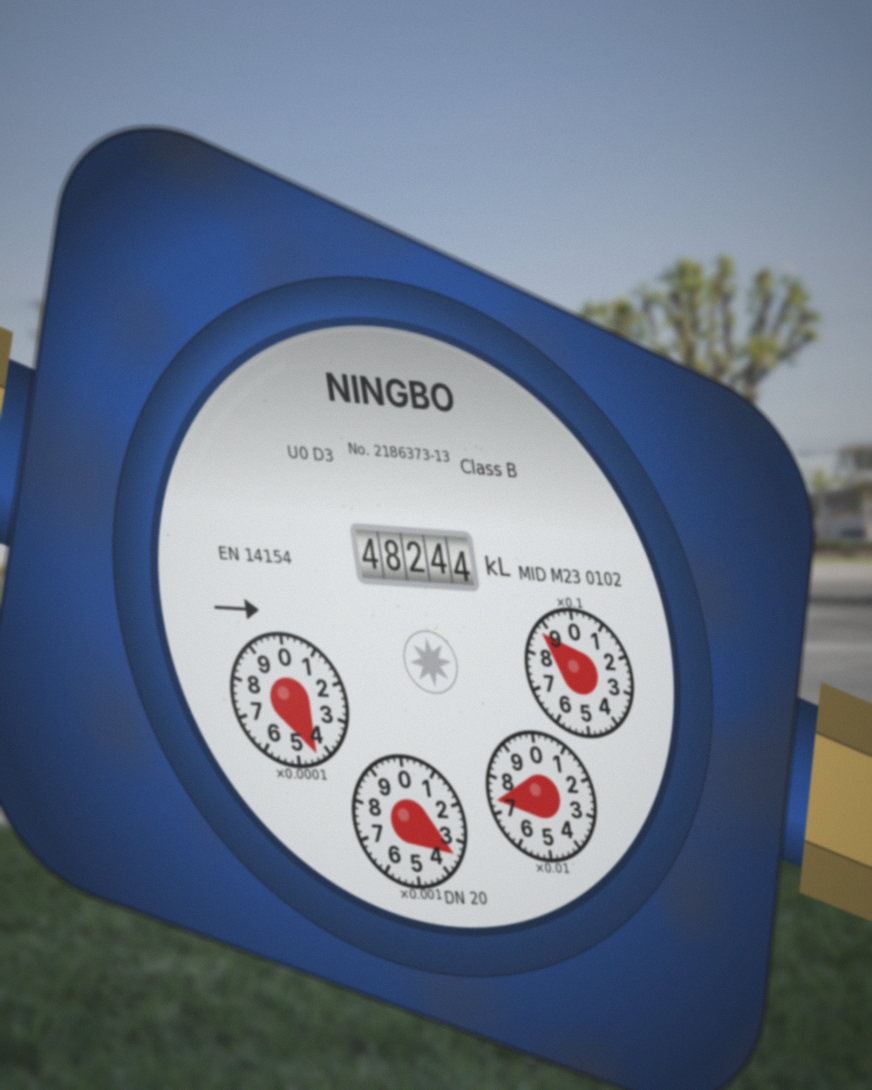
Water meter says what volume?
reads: 48243.8734 kL
